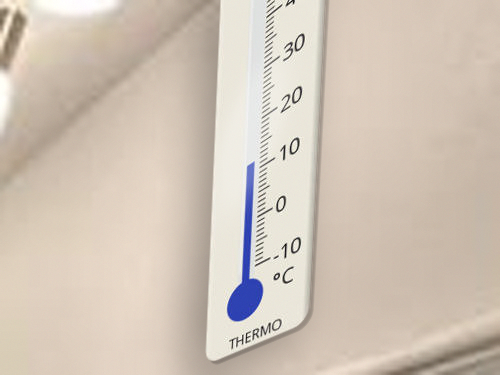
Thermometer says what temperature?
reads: 12 °C
